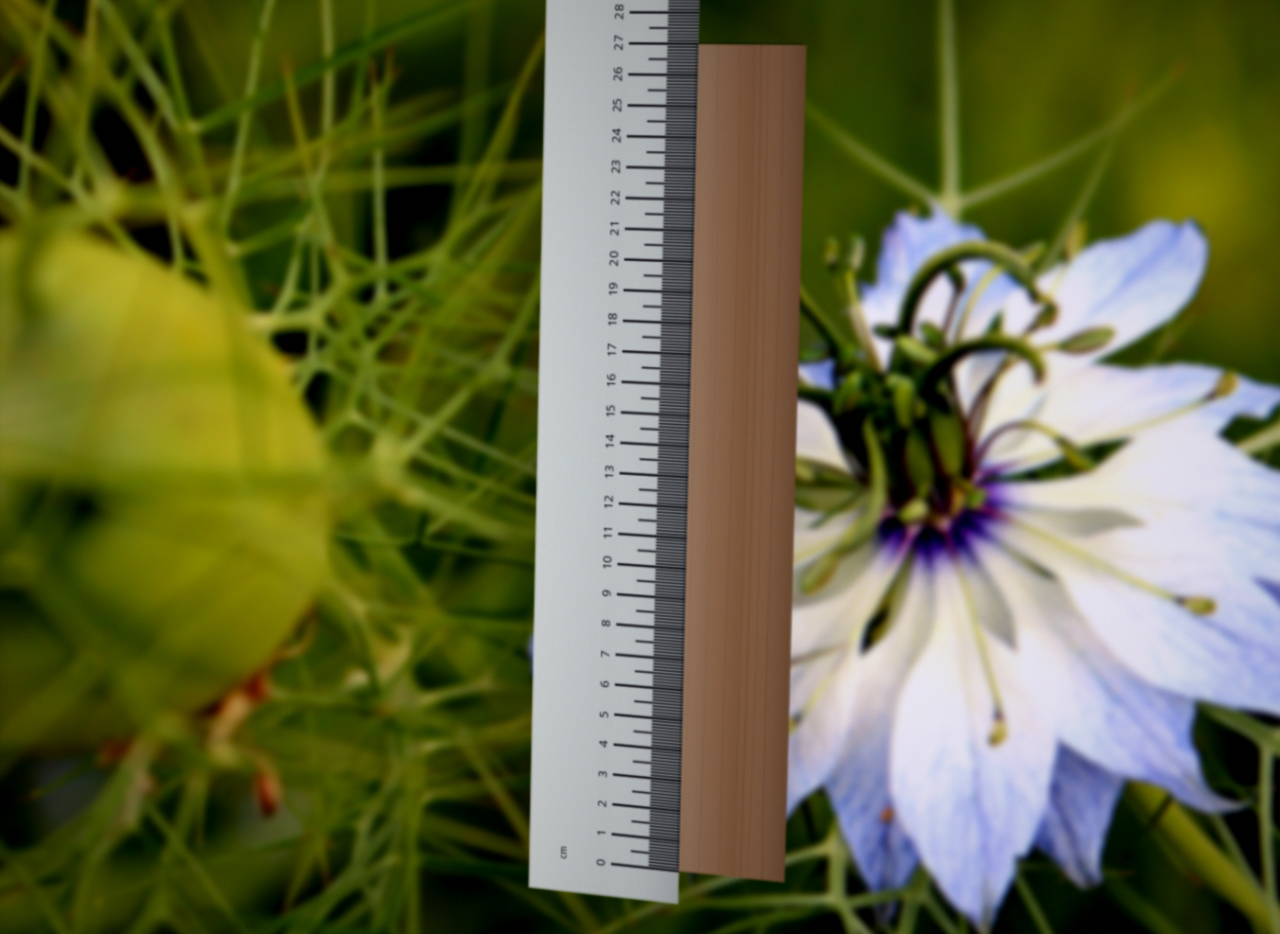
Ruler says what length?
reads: 27 cm
